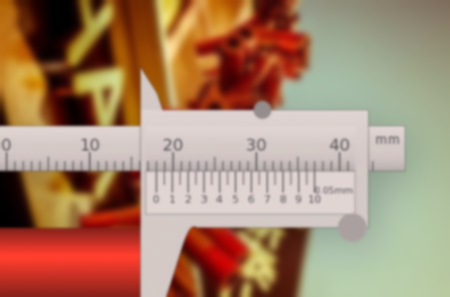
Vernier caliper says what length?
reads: 18.0 mm
